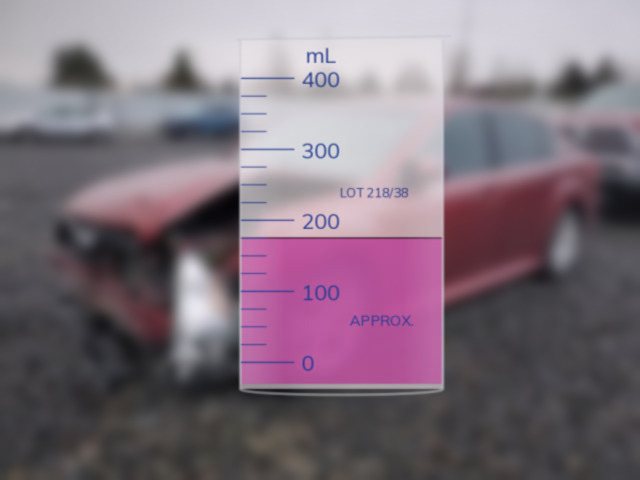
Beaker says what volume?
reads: 175 mL
